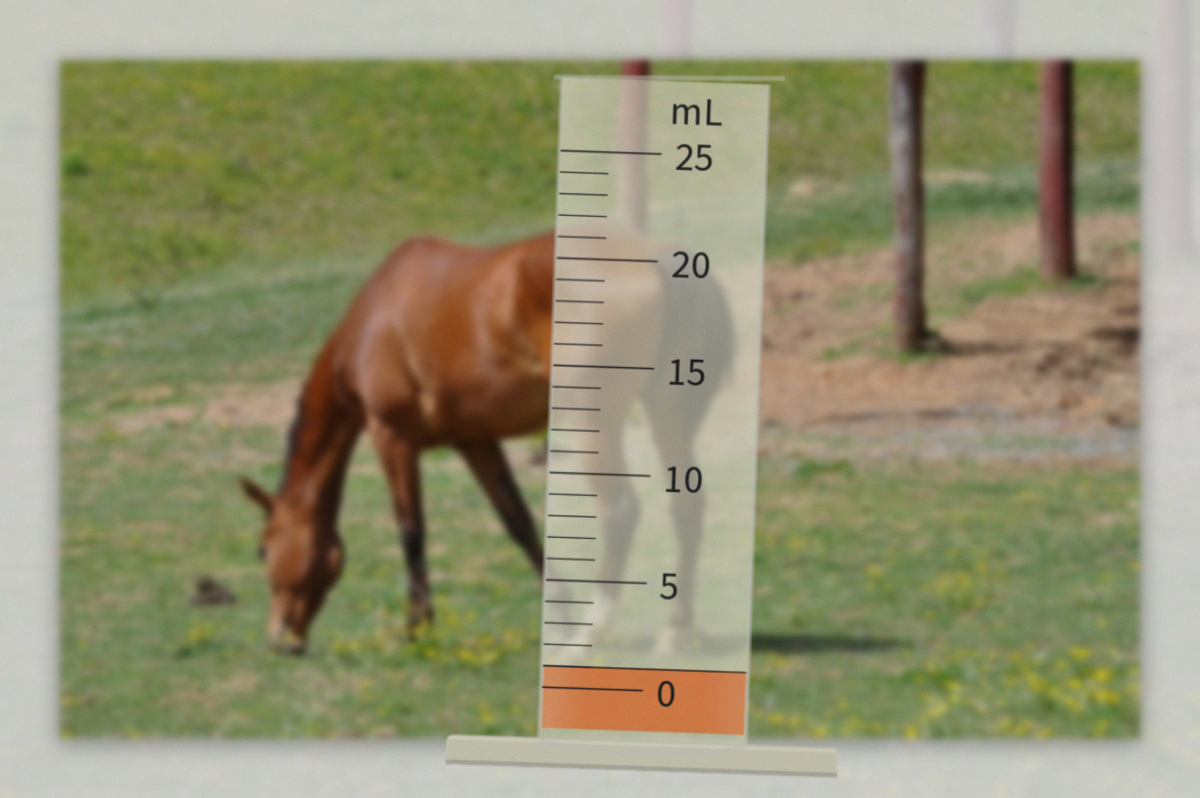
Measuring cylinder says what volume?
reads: 1 mL
